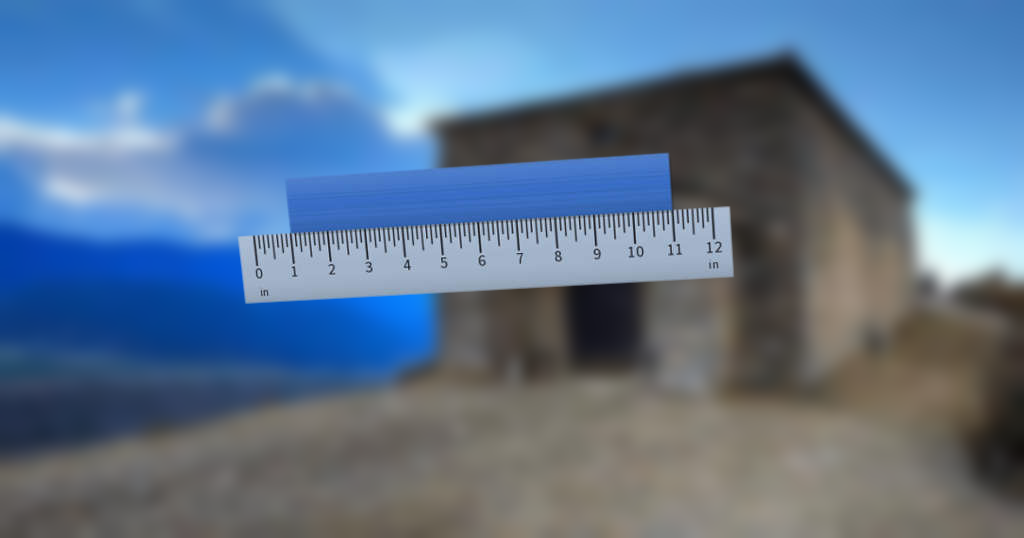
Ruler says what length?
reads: 10 in
